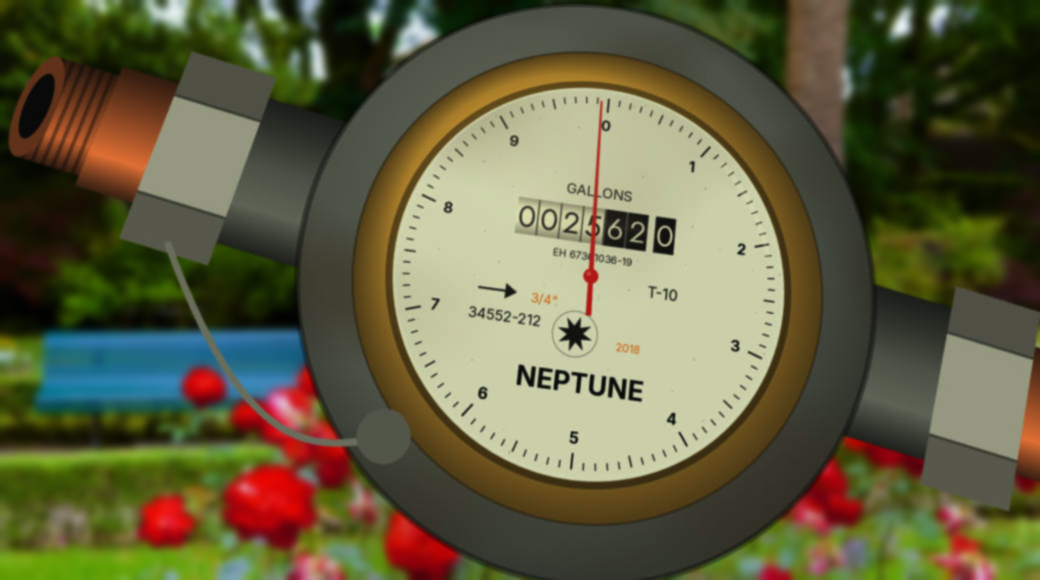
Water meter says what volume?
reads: 25619.9 gal
